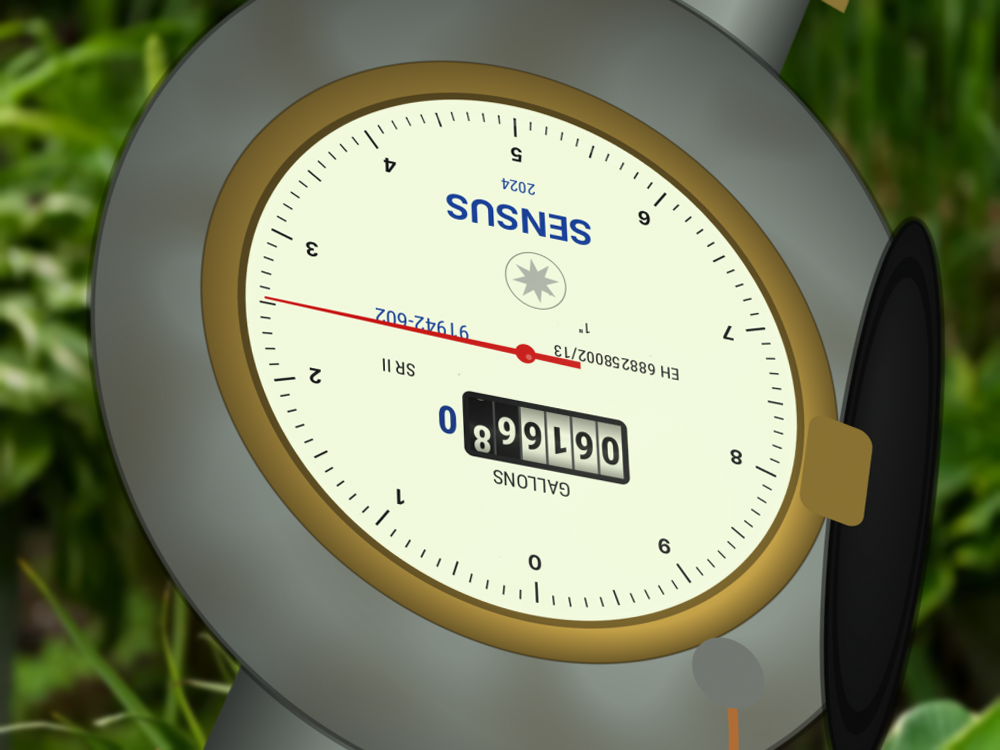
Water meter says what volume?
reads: 616682.5 gal
